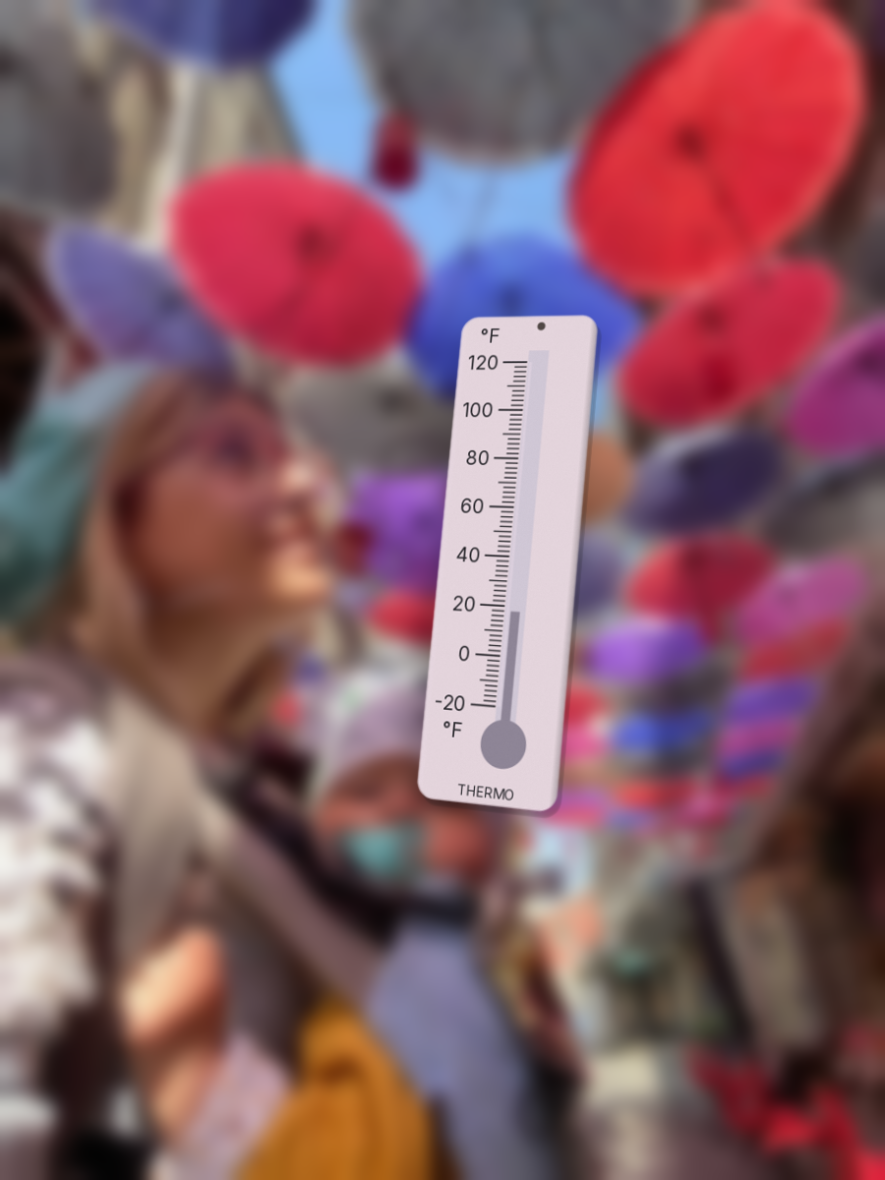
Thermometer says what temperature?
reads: 18 °F
